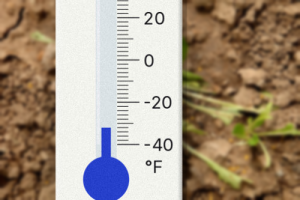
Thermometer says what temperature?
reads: -32 °F
